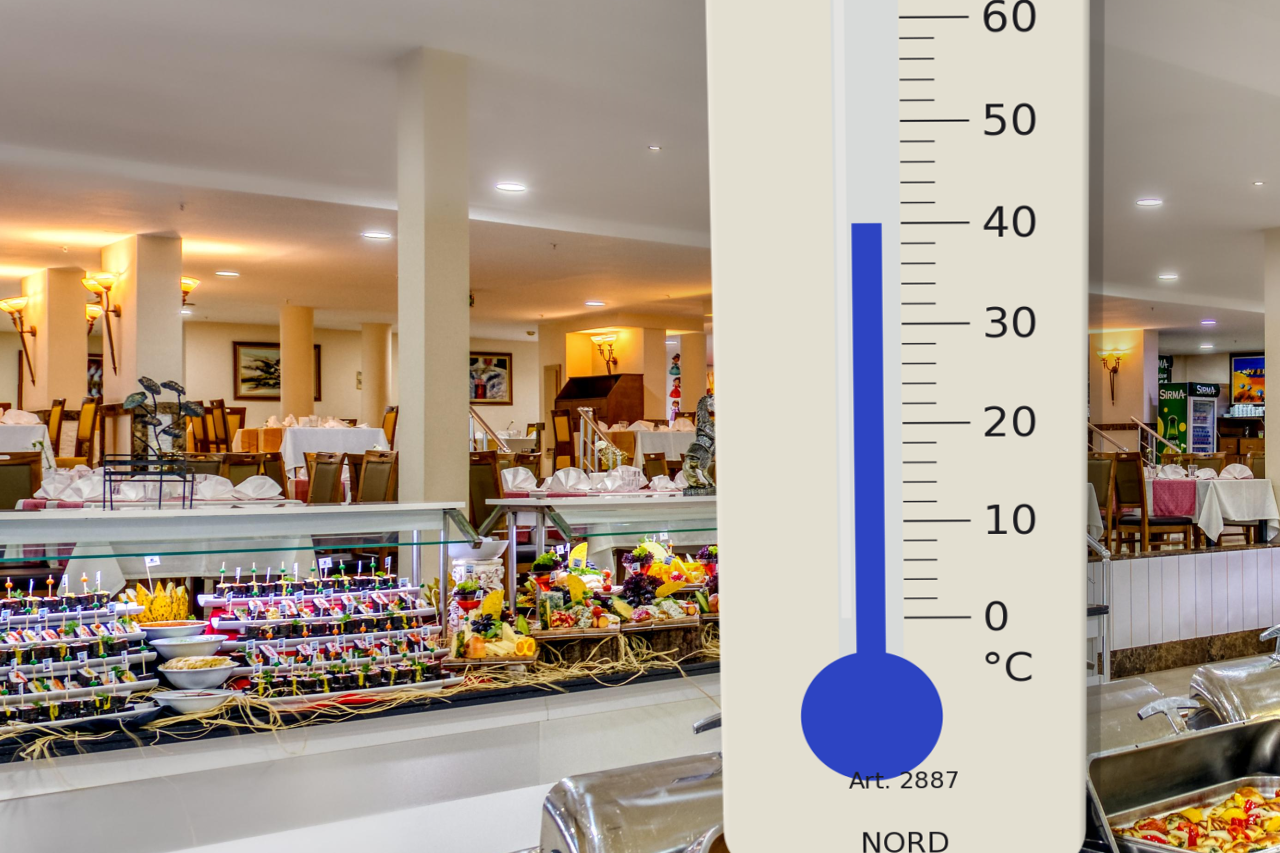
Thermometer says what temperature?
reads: 40 °C
